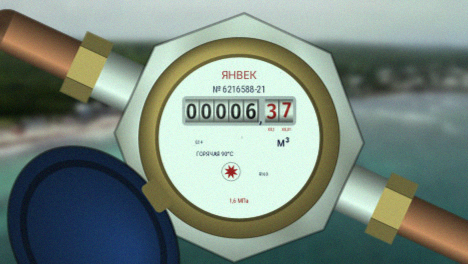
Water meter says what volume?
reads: 6.37 m³
